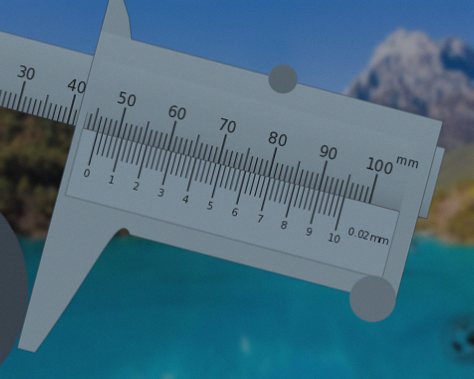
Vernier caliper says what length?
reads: 46.0 mm
